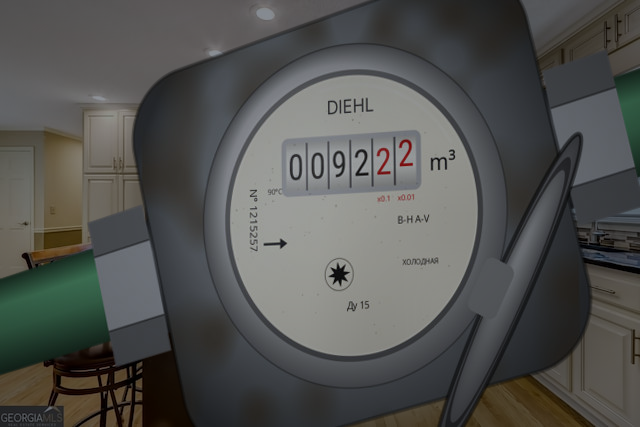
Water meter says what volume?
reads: 92.22 m³
